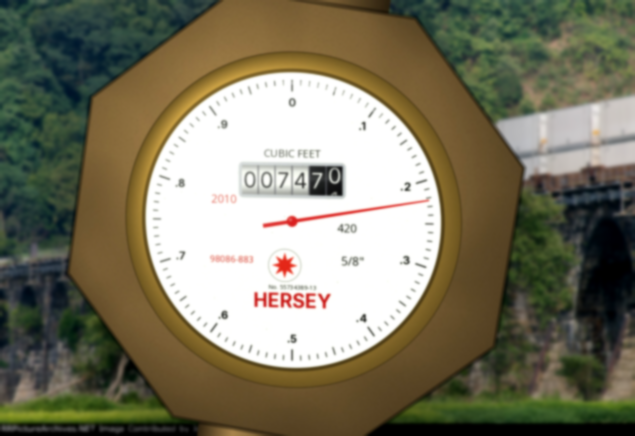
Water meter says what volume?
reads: 7470.22 ft³
